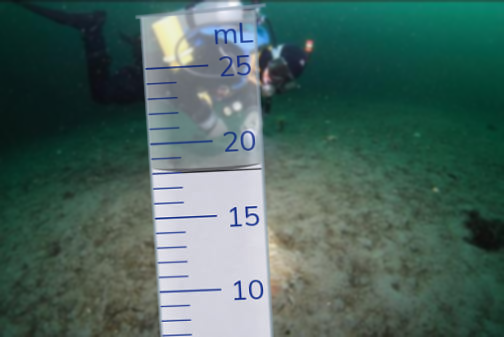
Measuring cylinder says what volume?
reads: 18 mL
